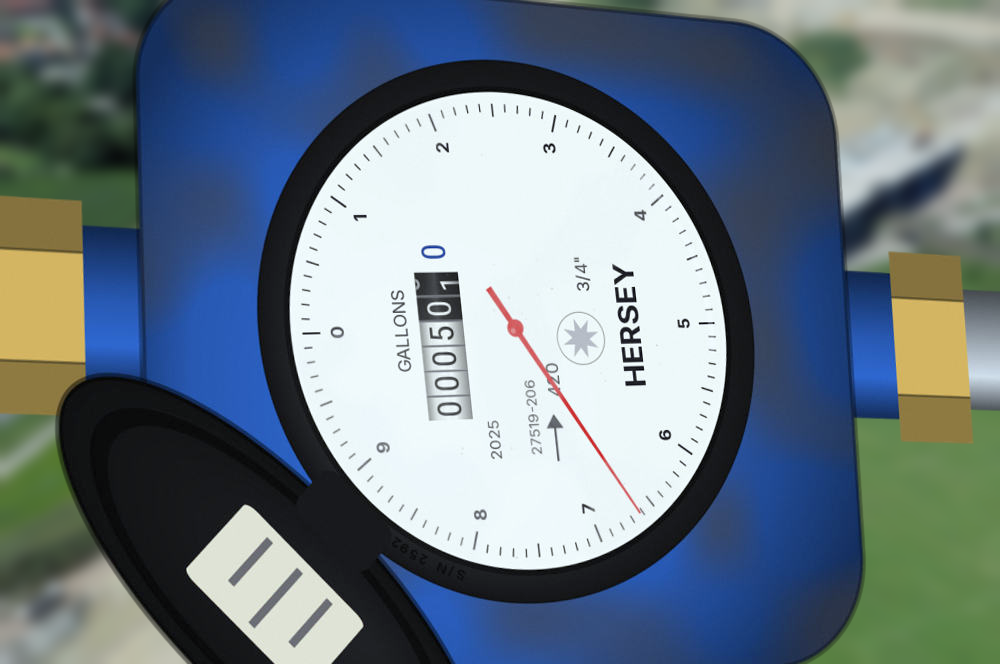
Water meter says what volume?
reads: 5006.6 gal
